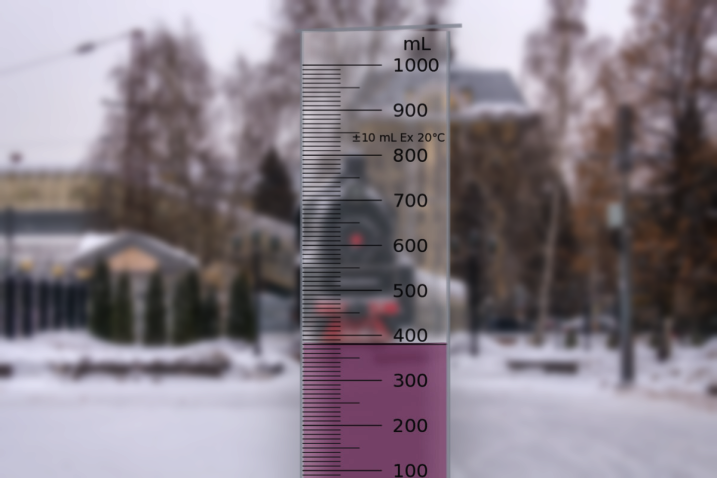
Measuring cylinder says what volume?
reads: 380 mL
